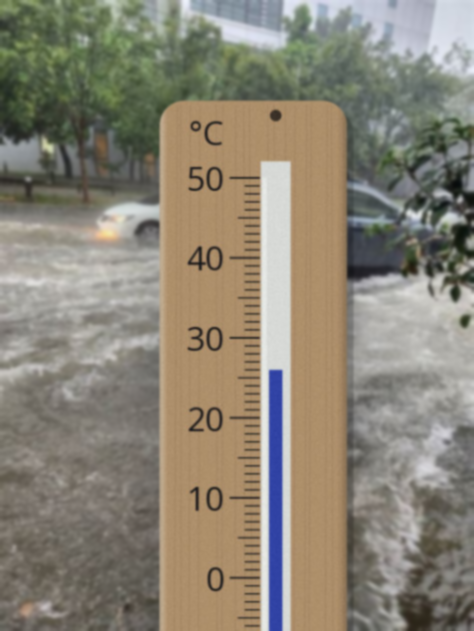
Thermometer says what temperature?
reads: 26 °C
